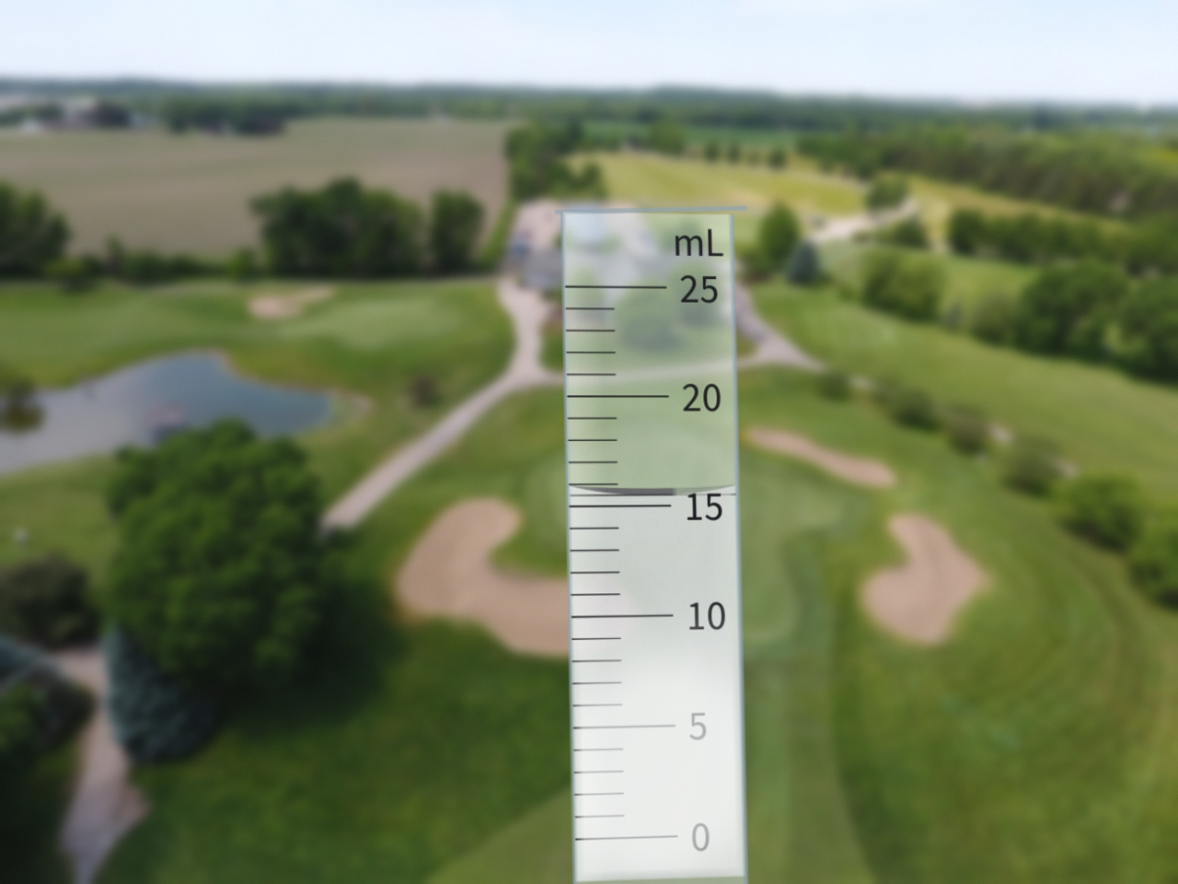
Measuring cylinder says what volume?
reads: 15.5 mL
